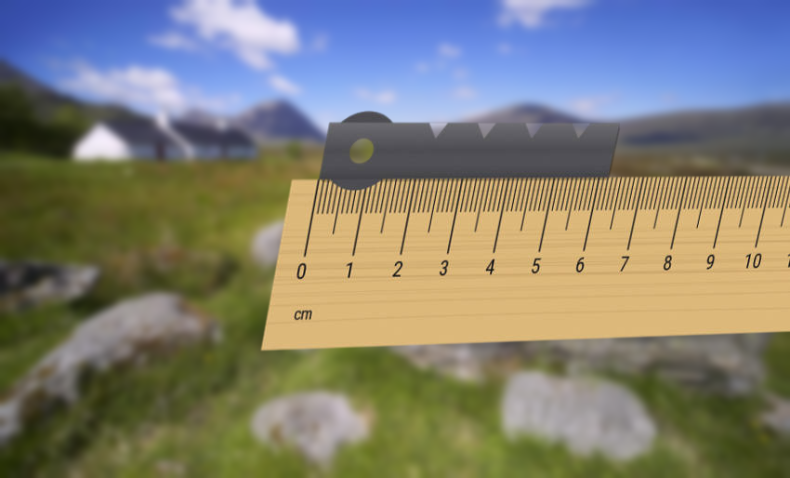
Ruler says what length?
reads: 6.2 cm
